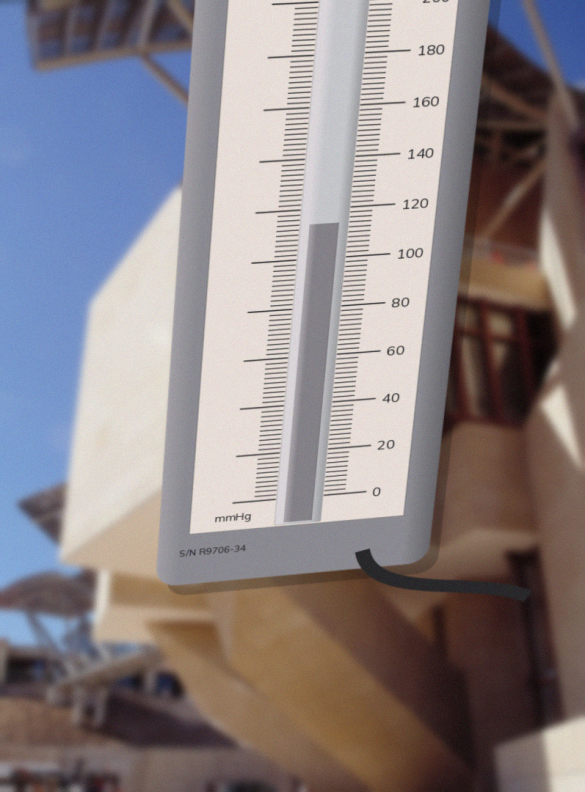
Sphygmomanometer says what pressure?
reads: 114 mmHg
